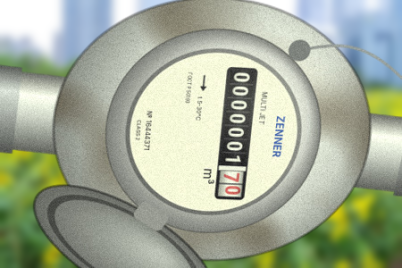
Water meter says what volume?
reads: 1.70 m³
